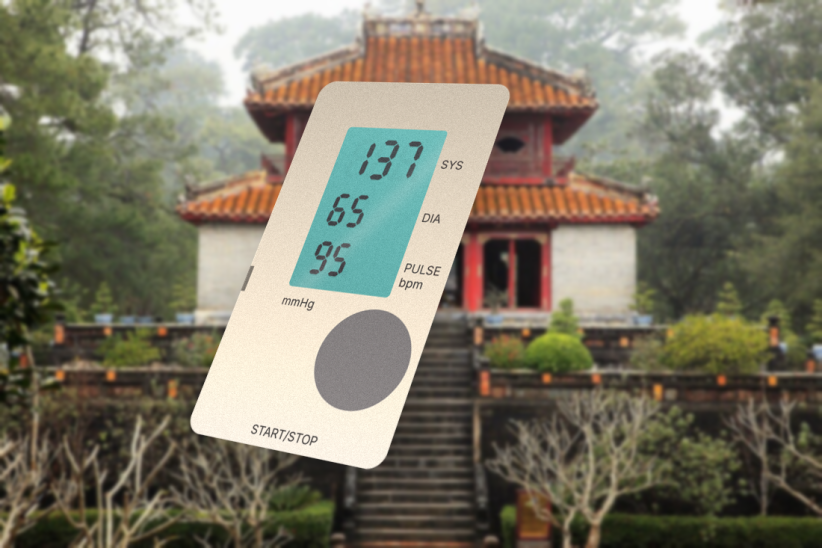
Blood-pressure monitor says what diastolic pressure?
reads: 65 mmHg
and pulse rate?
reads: 95 bpm
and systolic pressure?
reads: 137 mmHg
